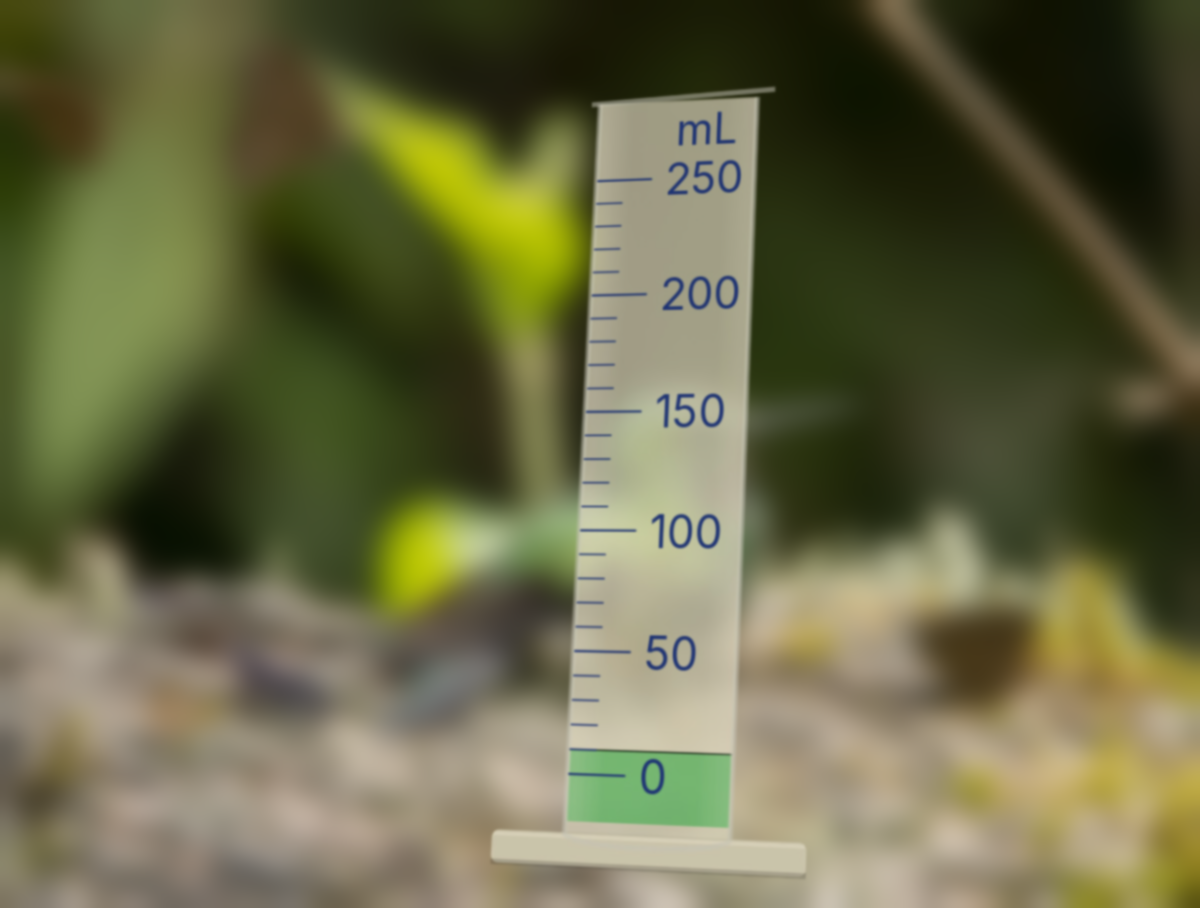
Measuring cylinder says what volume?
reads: 10 mL
